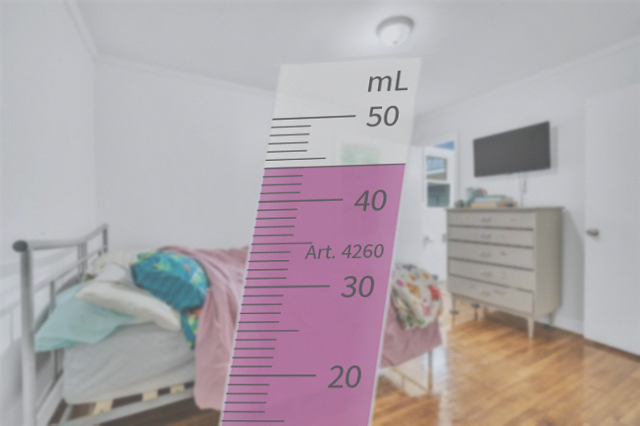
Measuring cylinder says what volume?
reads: 44 mL
